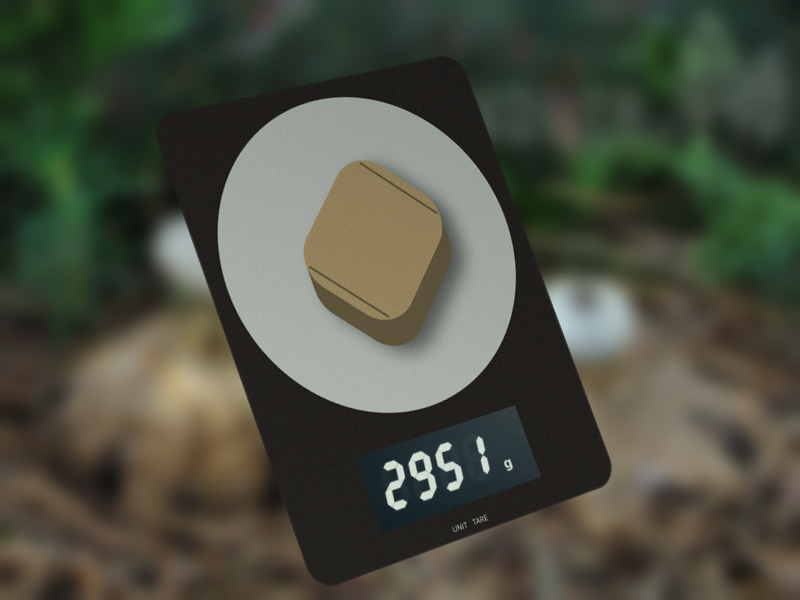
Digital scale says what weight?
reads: 2951 g
